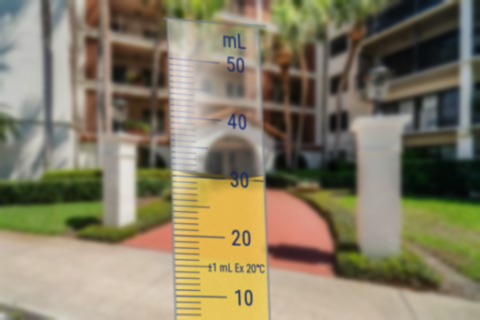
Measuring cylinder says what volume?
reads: 30 mL
